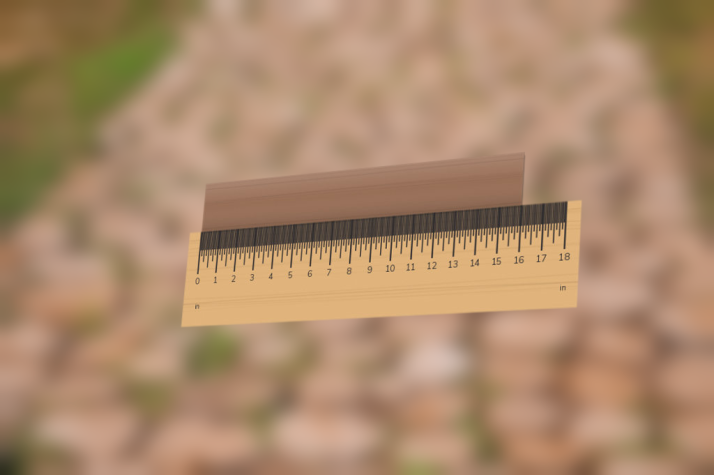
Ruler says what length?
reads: 16 in
